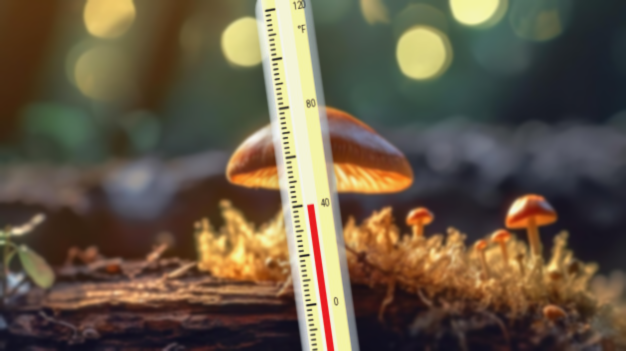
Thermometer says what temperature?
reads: 40 °F
